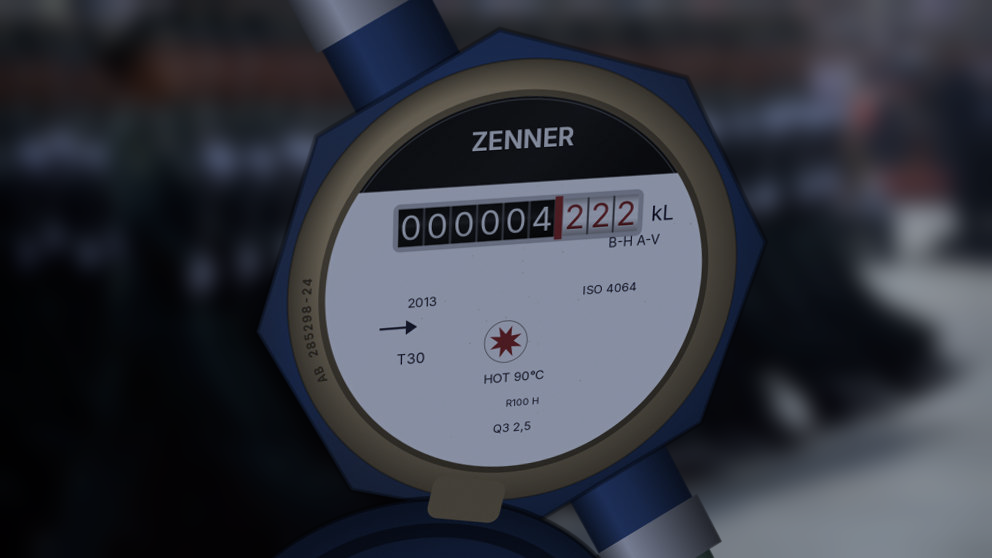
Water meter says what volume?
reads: 4.222 kL
